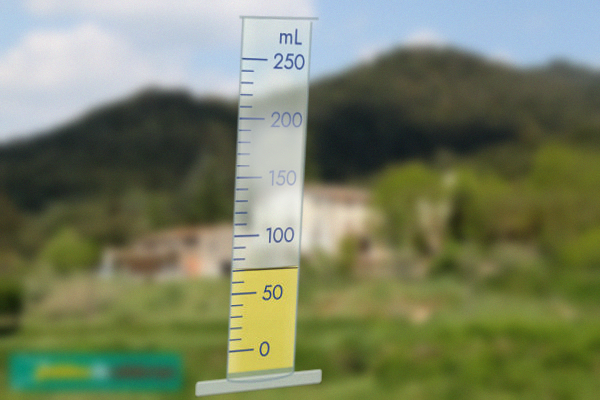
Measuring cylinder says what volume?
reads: 70 mL
